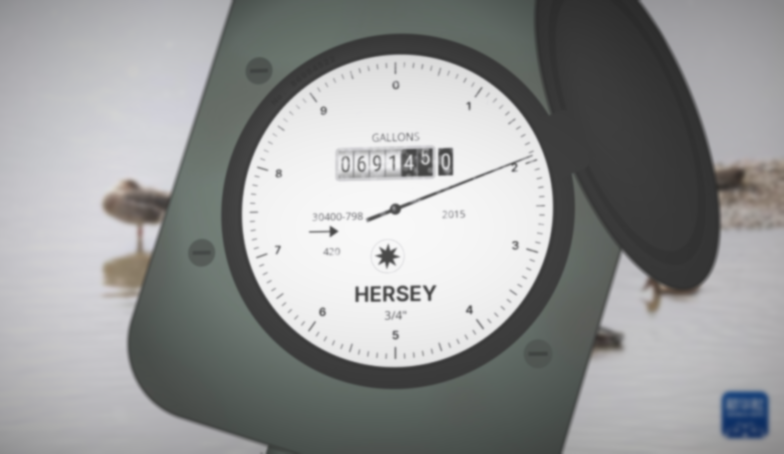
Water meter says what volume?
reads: 691451.9 gal
